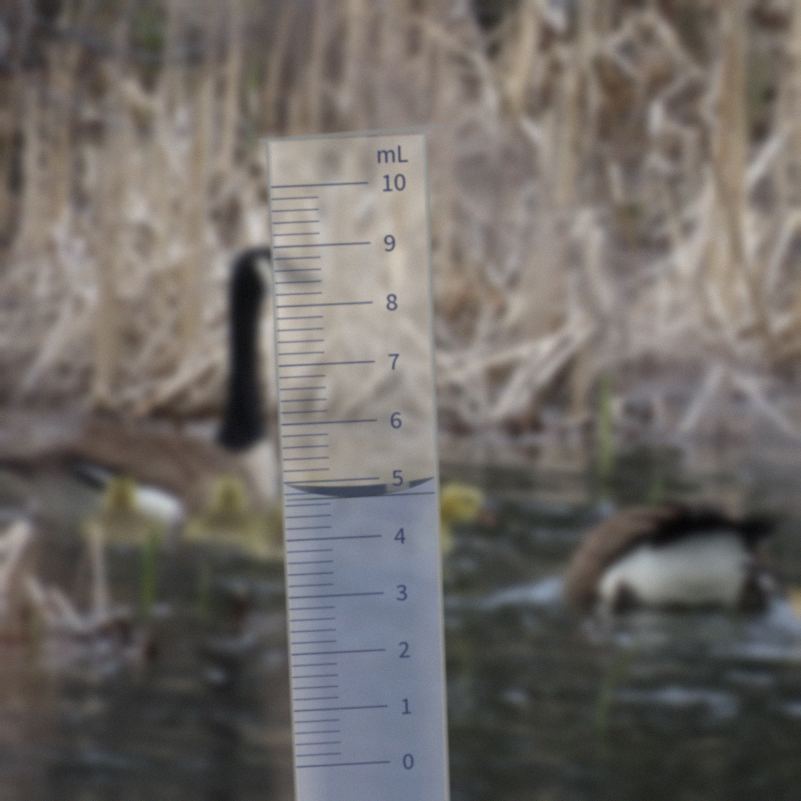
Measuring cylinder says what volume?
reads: 4.7 mL
